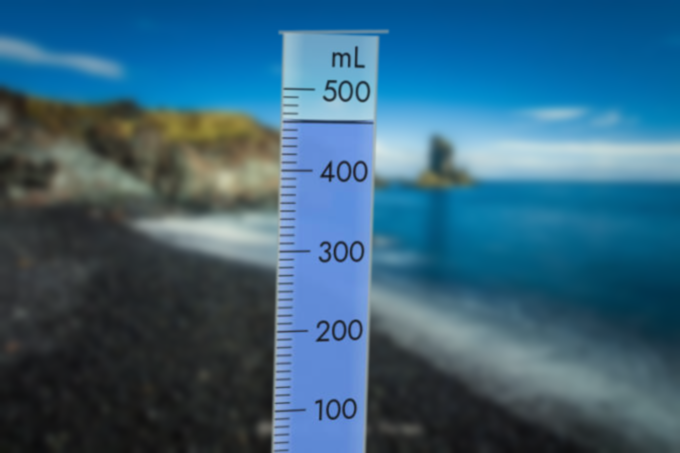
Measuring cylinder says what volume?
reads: 460 mL
